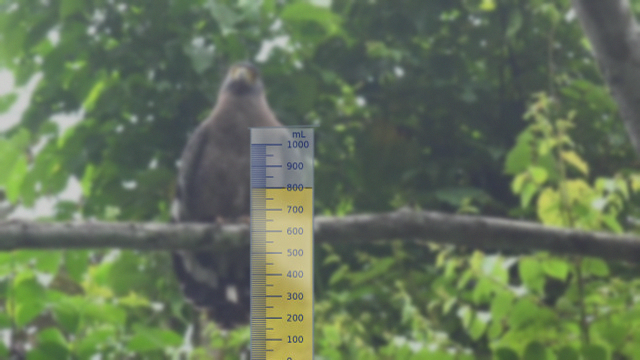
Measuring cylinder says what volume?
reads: 800 mL
